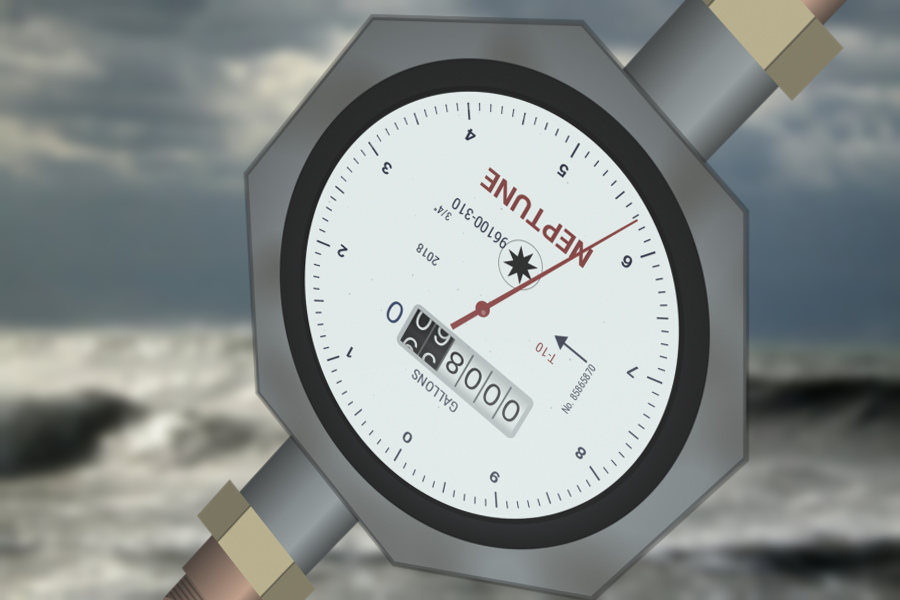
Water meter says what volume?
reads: 8595.7 gal
